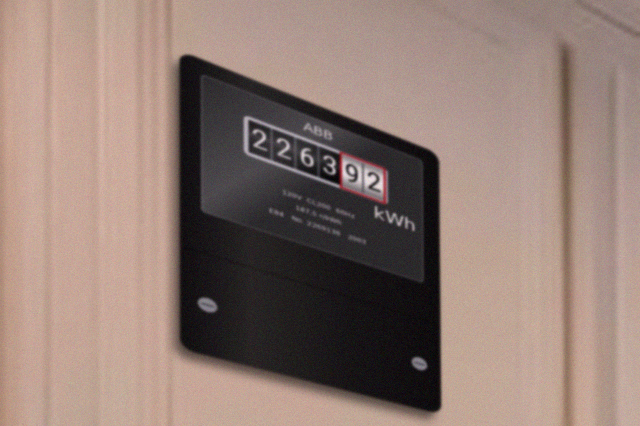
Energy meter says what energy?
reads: 2263.92 kWh
